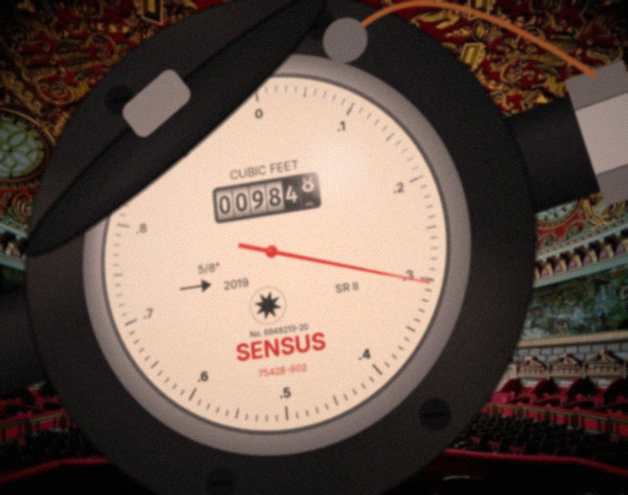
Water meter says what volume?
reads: 9848.30 ft³
